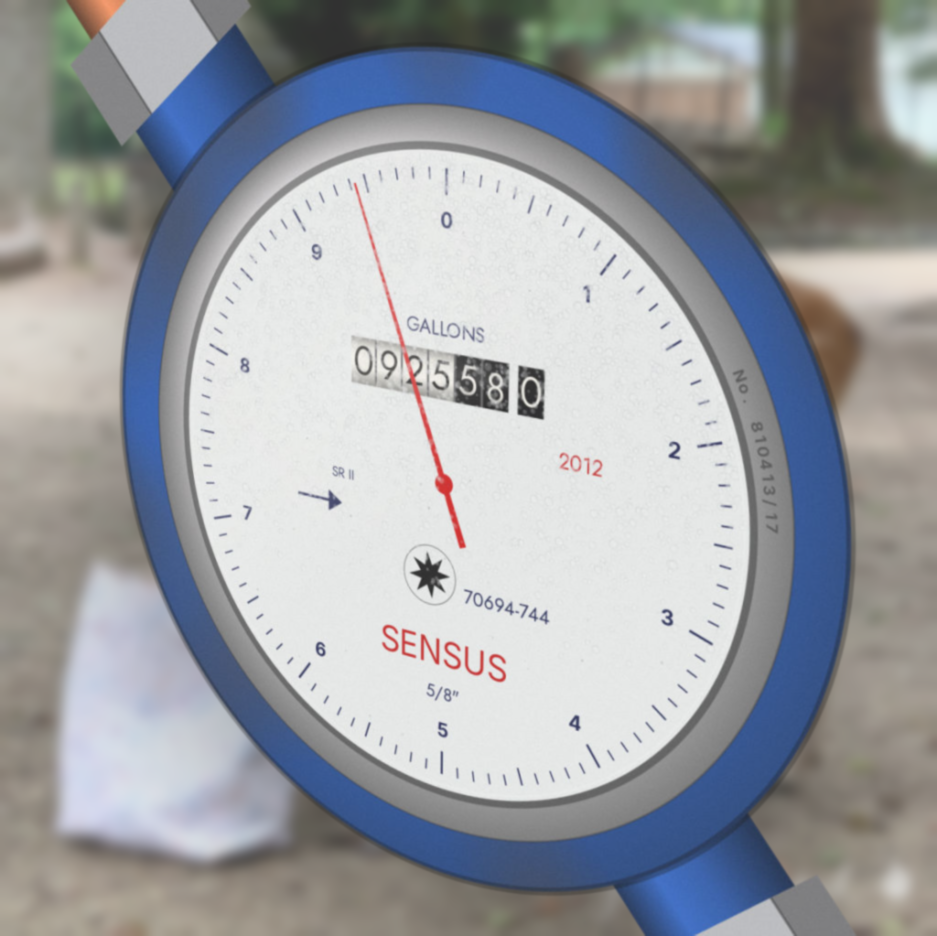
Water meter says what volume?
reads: 925579.4 gal
